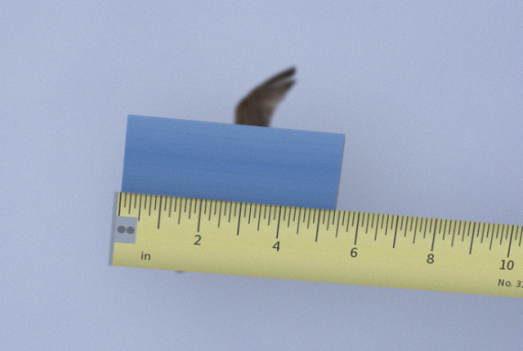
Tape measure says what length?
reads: 5.375 in
